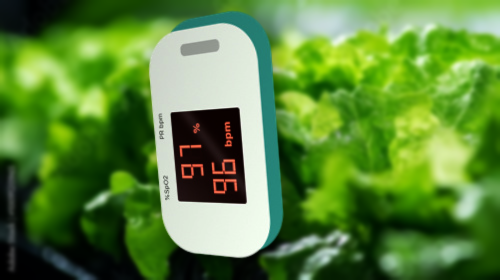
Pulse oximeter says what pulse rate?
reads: 96 bpm
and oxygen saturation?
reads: 97 %
